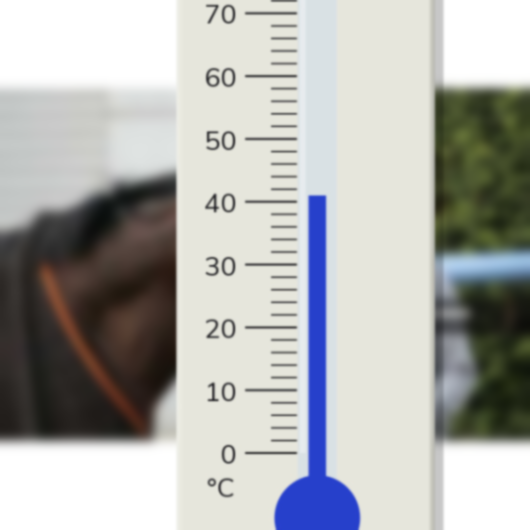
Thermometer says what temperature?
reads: 41 °C
